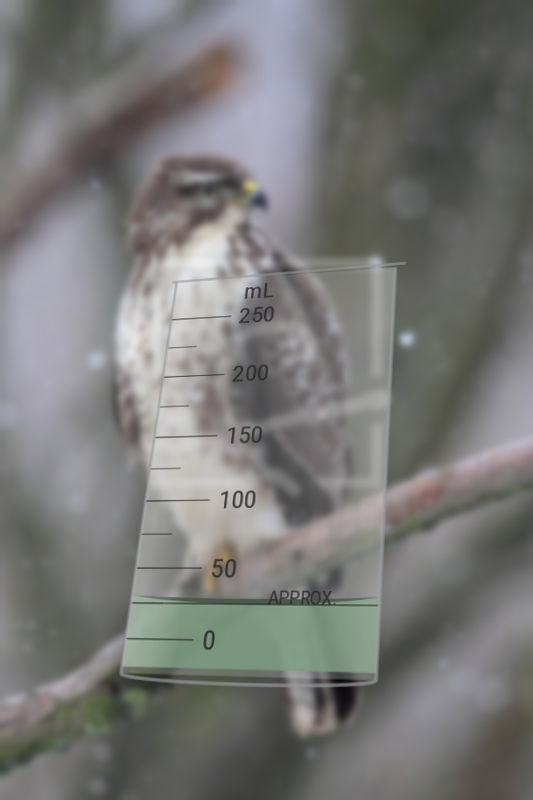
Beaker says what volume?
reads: 25 mL
